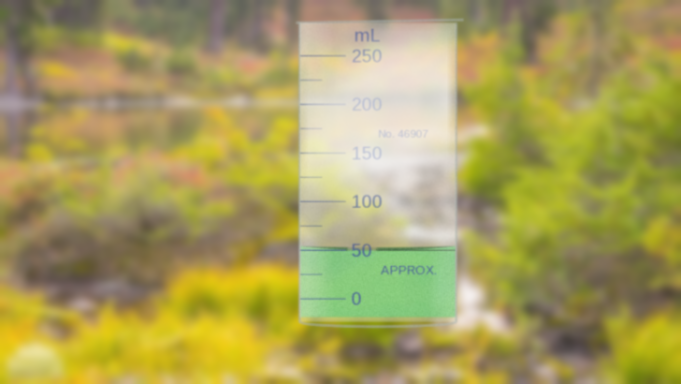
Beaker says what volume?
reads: 50 mL
